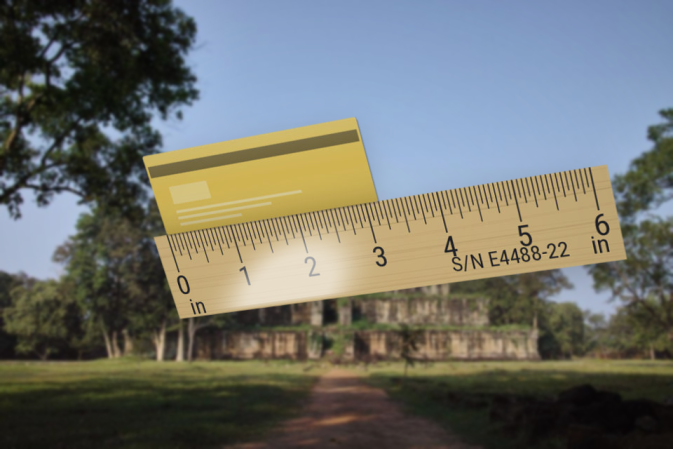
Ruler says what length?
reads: 3.1875 in
